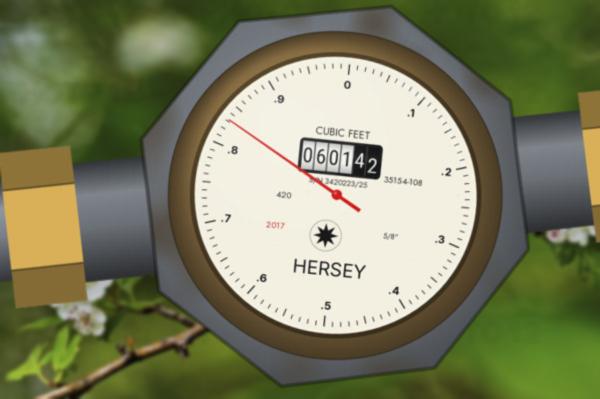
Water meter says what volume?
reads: 60141.83 ft³
